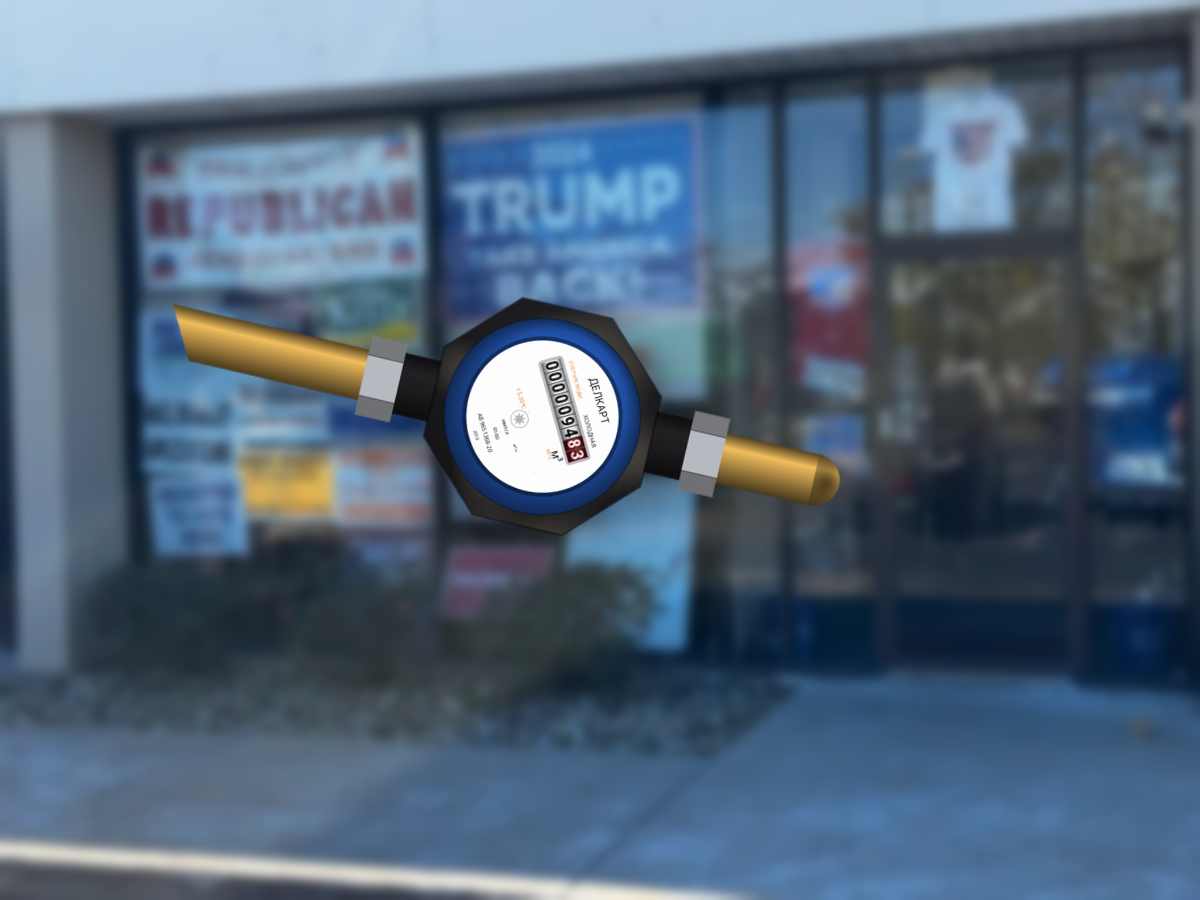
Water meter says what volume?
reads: 94.83 m³
